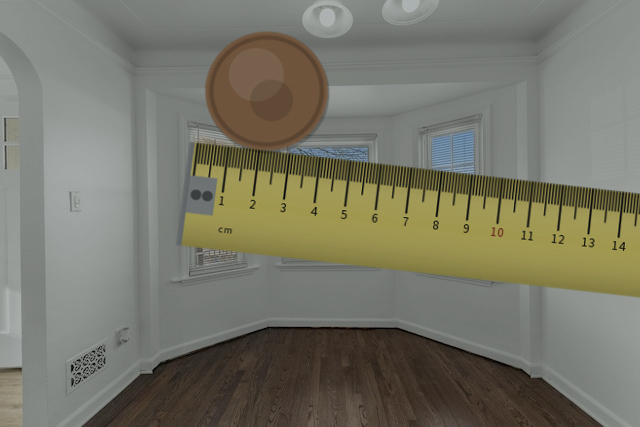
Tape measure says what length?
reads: 4 cm
